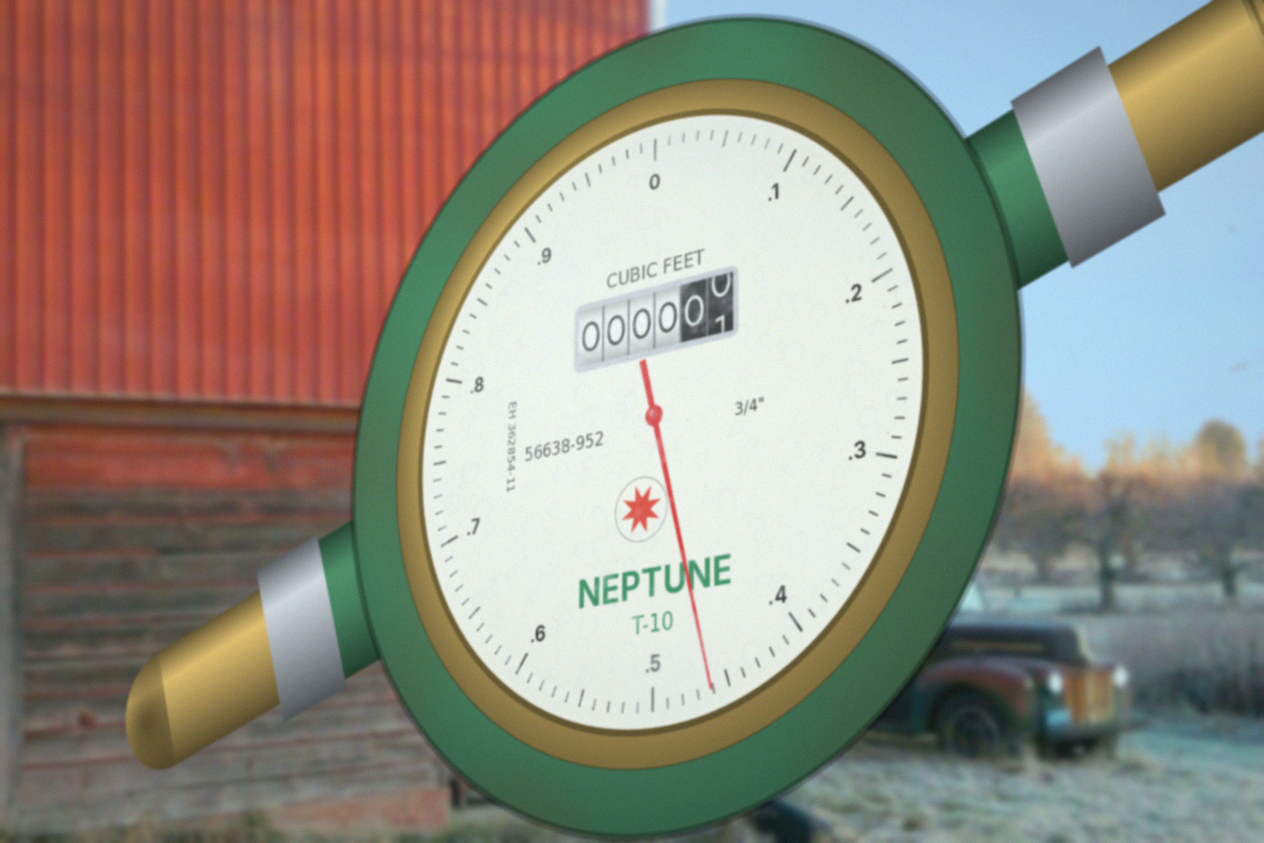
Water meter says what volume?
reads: 0.46 ft³
